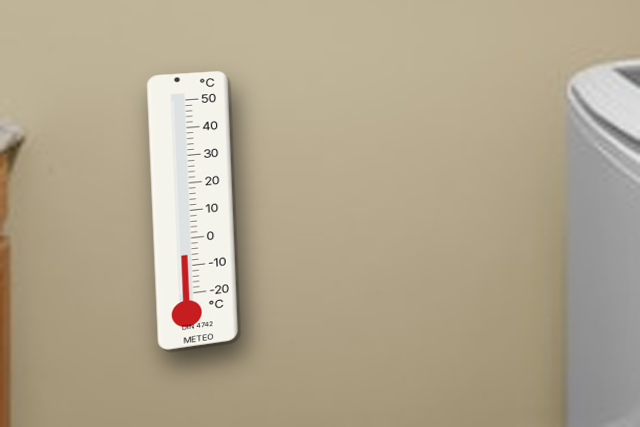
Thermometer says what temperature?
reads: -6 °C
